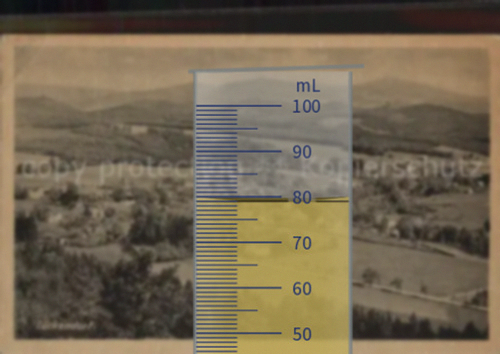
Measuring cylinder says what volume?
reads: 79 mL
